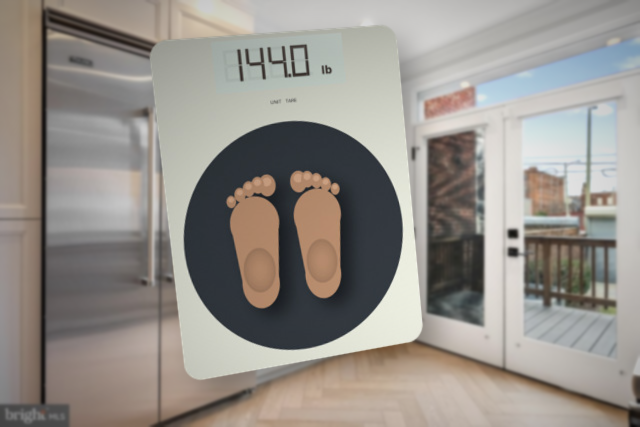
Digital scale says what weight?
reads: 144.0 lb
